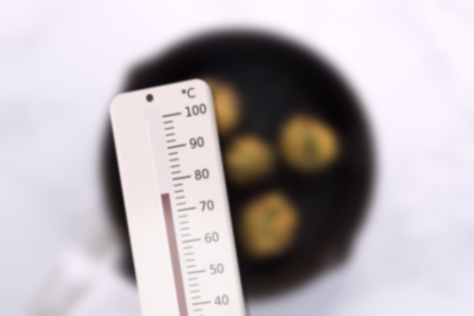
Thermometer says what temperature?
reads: 76 °C
